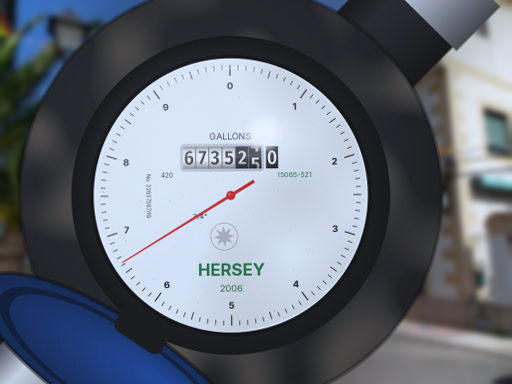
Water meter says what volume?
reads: 6735246.6 gal
